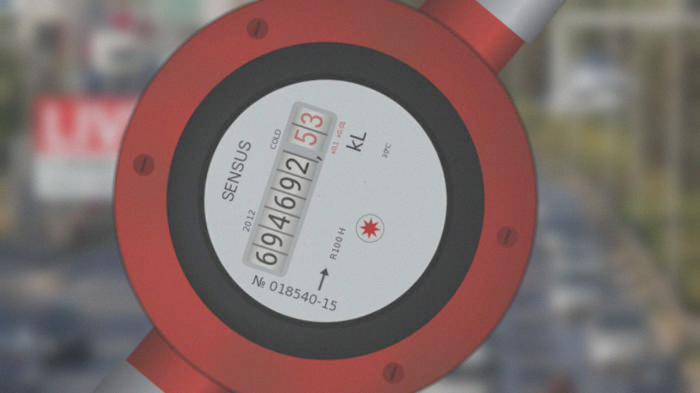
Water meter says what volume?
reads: 694692.53 kL
